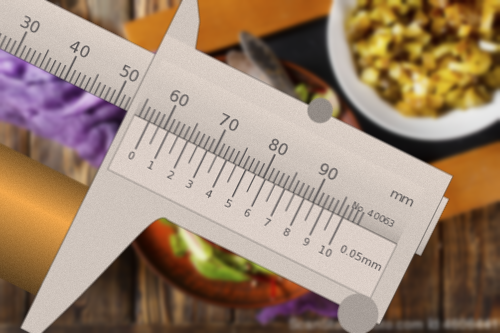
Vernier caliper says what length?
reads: 57.0 mm
